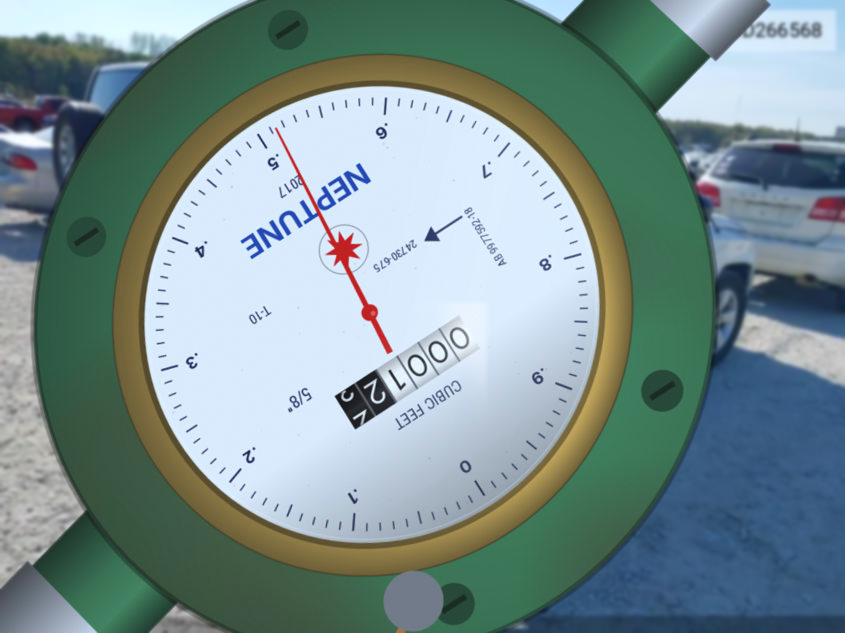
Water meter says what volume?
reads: 122.51 ft³
